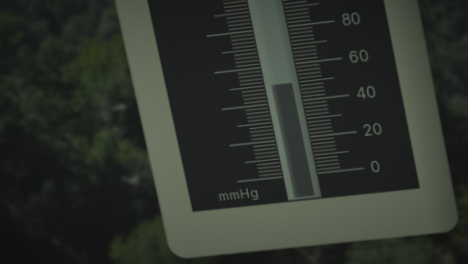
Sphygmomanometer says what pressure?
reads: 50 mmHg
